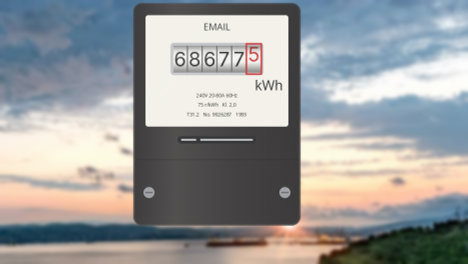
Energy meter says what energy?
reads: 68677.5 kWh
